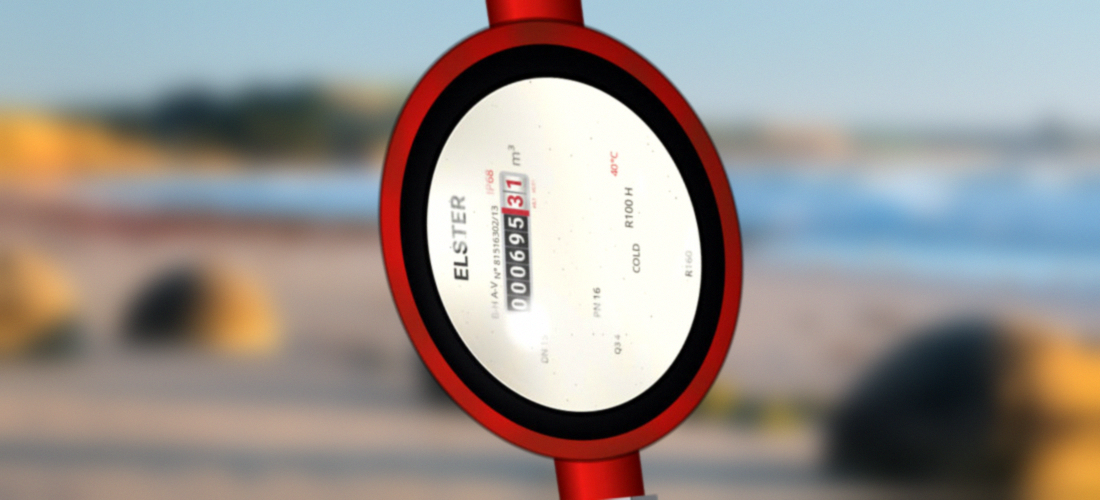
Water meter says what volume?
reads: 695.31 m³
